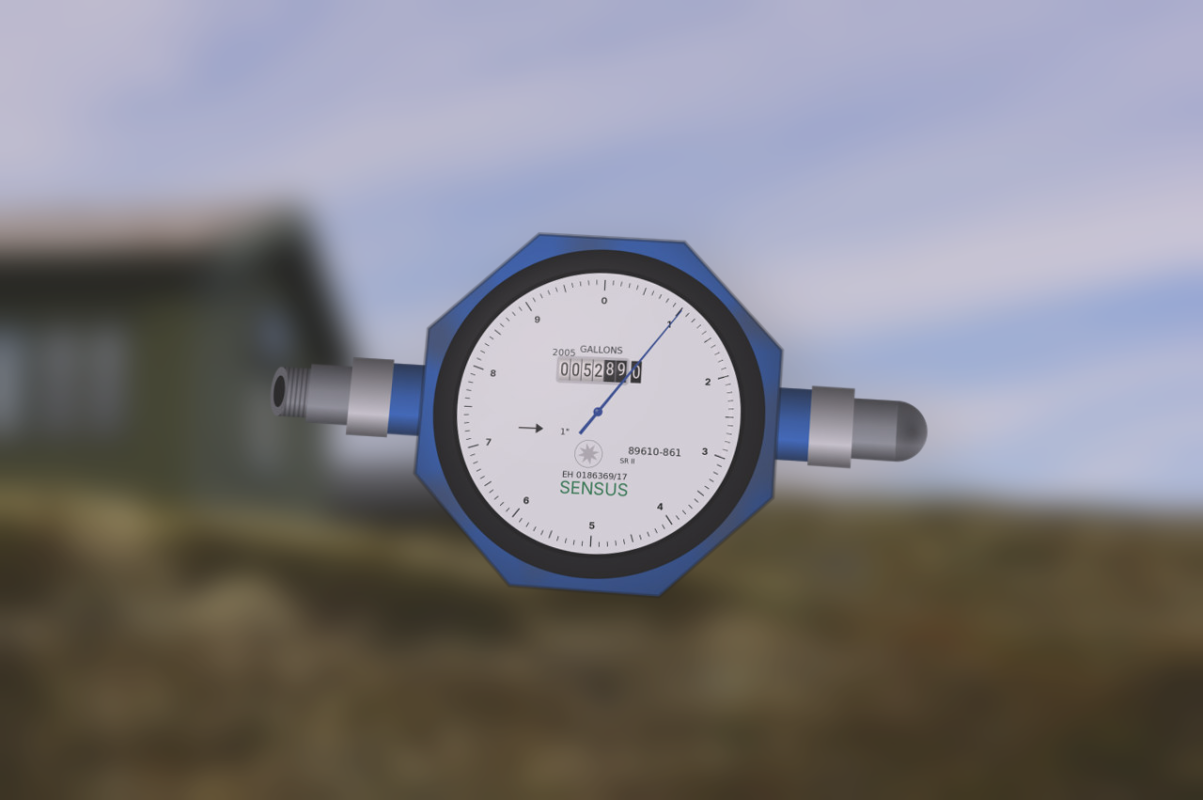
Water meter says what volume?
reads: 52891.0 gal
